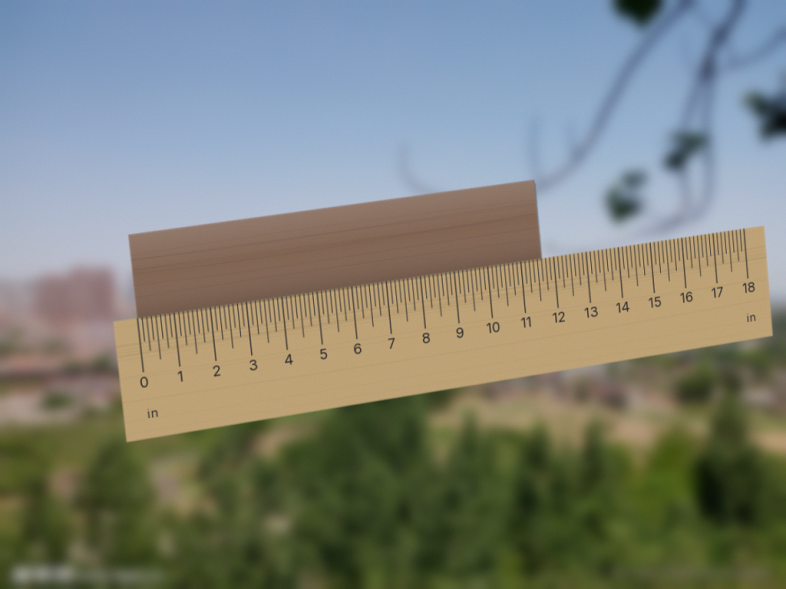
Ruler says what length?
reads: 11.625 in
